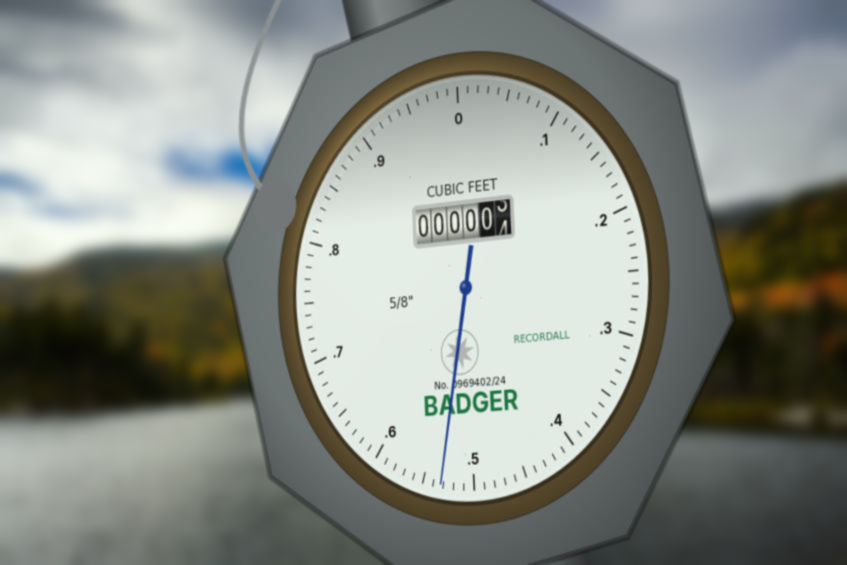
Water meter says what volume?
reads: 3.53 ft³
